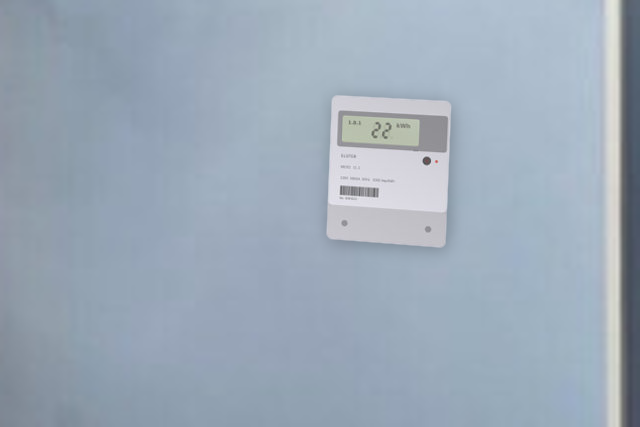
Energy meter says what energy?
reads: 22 kWh
